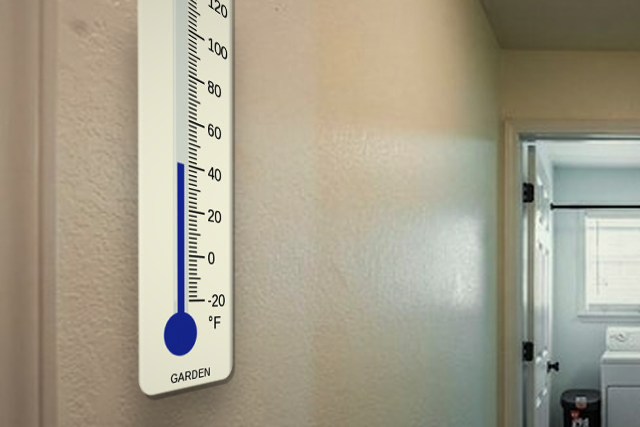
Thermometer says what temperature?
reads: 40 °F
